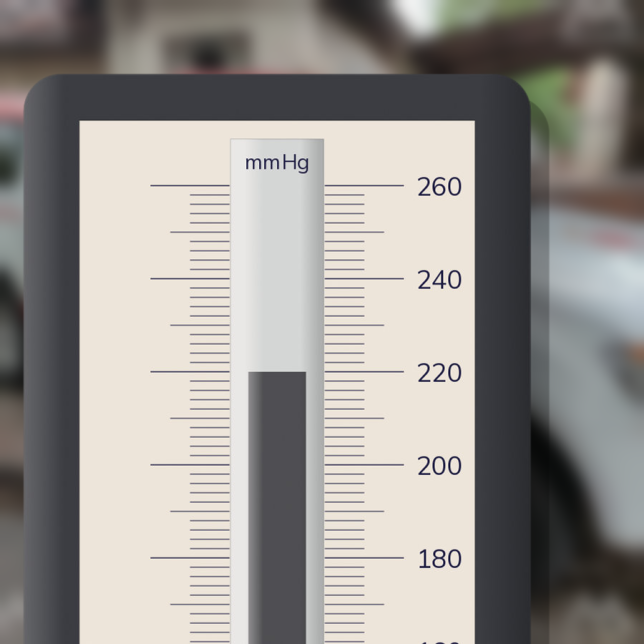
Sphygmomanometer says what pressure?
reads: 220 mmHg
